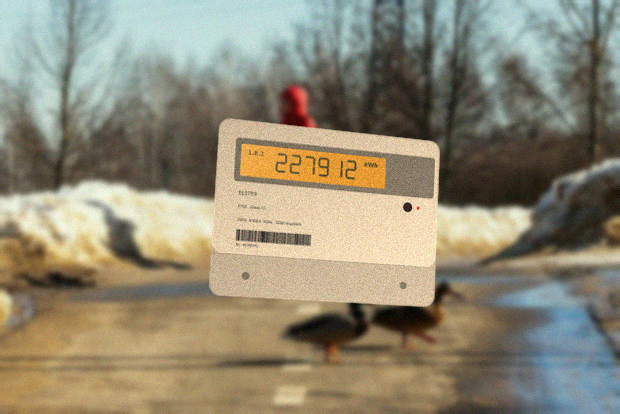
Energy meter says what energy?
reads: 227912 kWh
